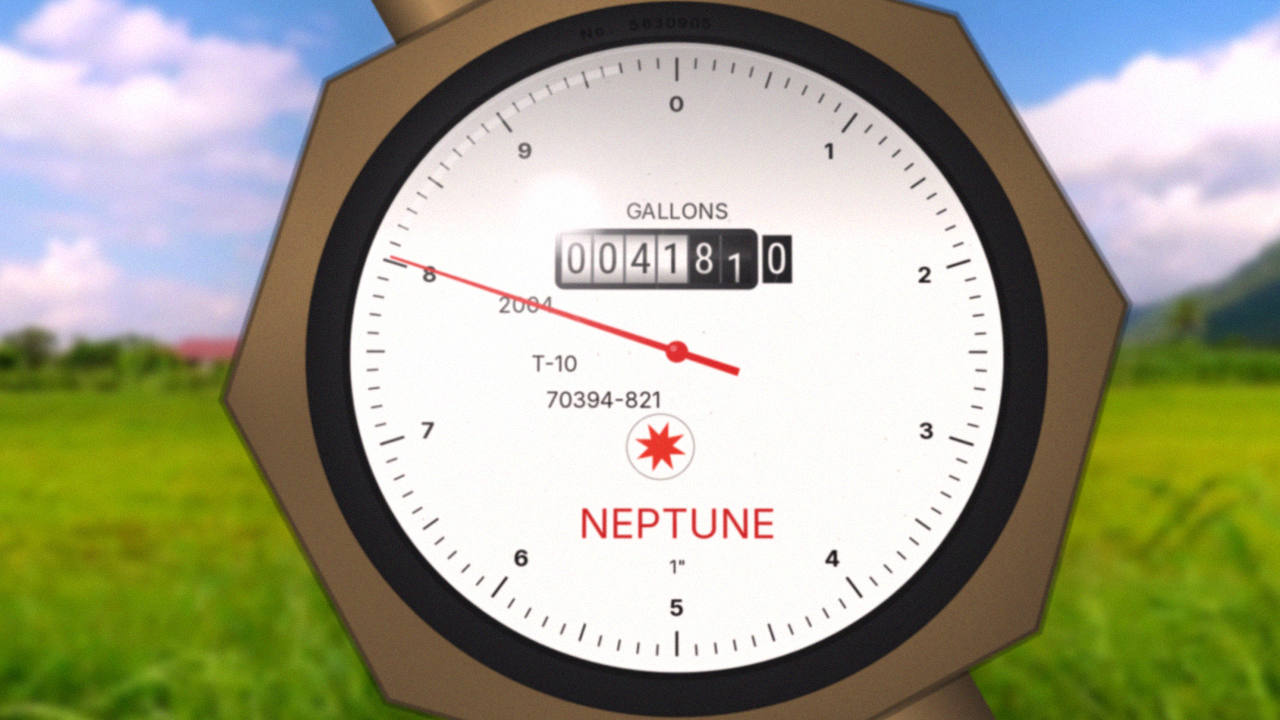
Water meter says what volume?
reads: 41808.0 gal
